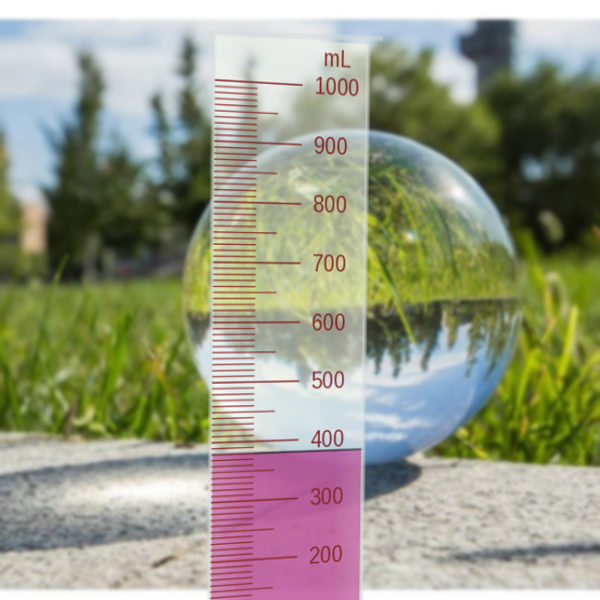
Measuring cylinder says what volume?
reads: 380 mL
